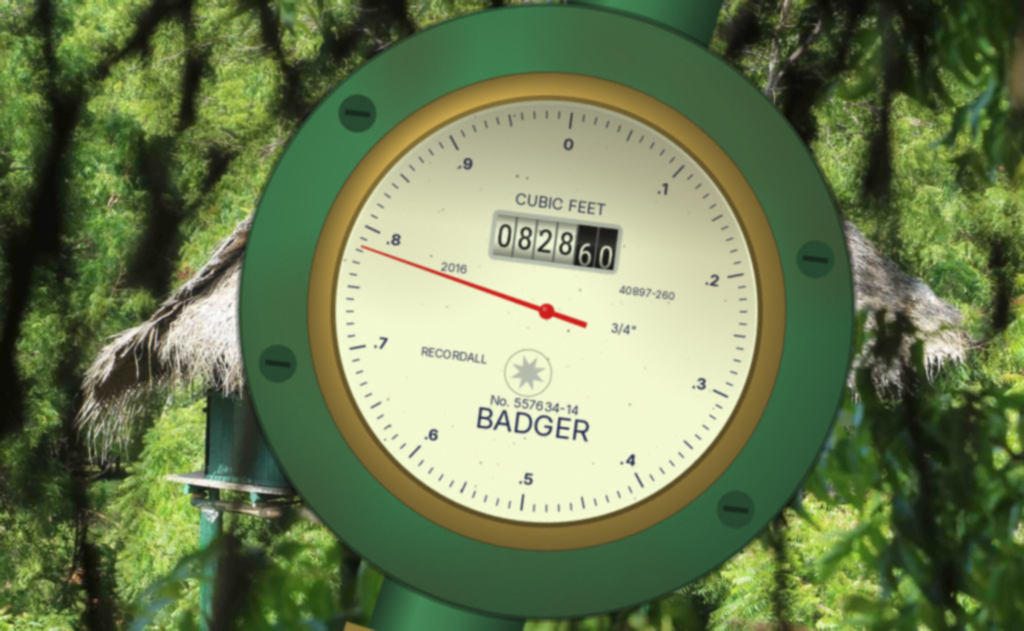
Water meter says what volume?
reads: 82859.78 ft³
